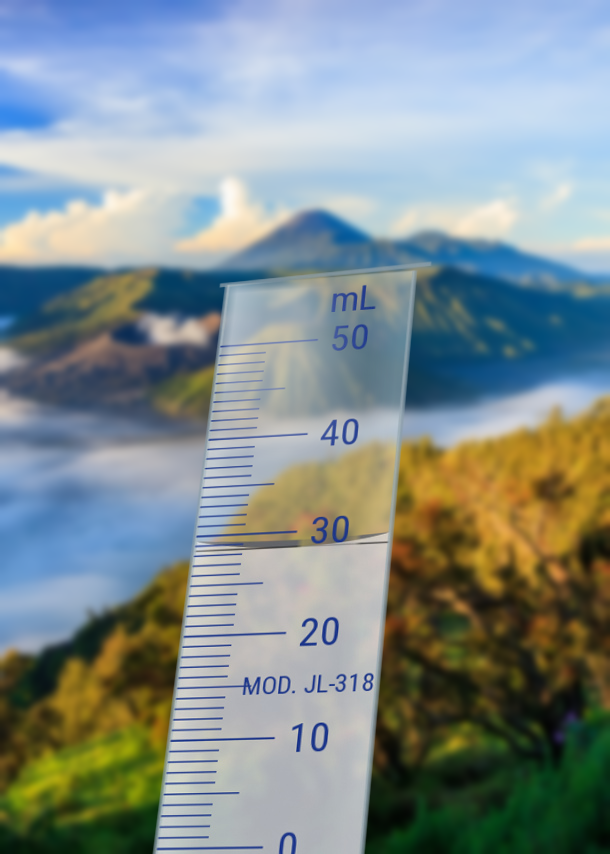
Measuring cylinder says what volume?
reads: 28.5 mL
